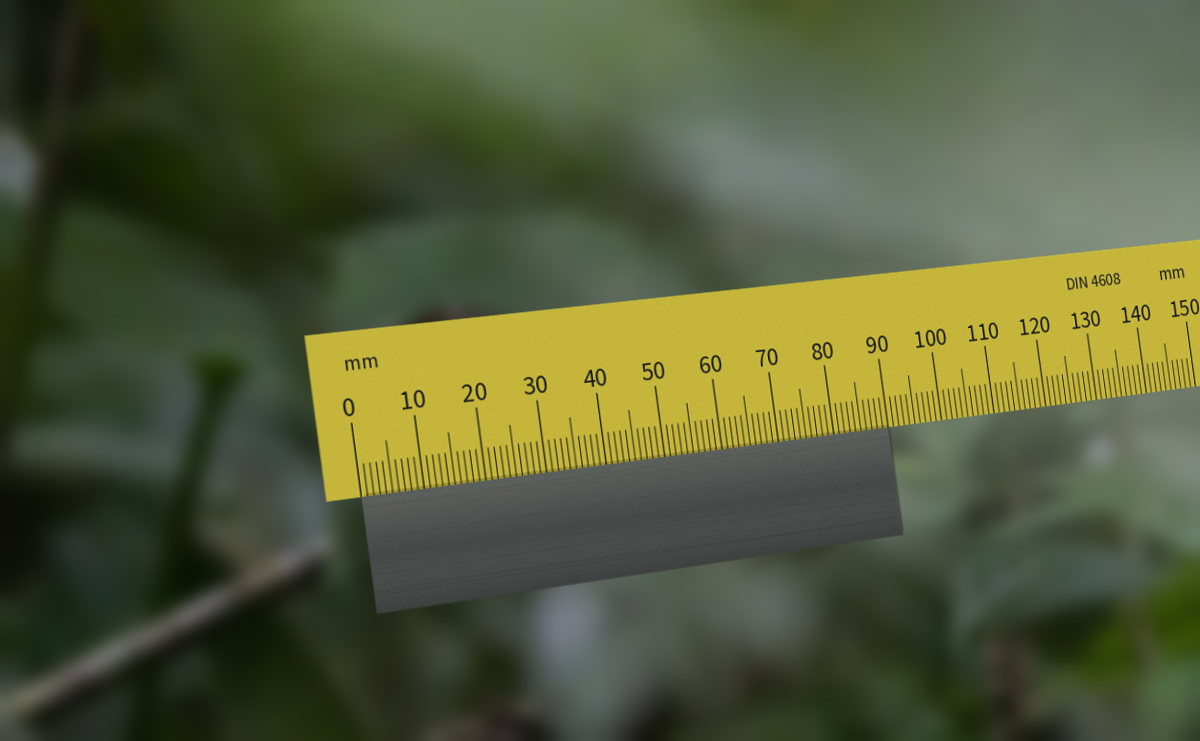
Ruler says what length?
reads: 90 mm
